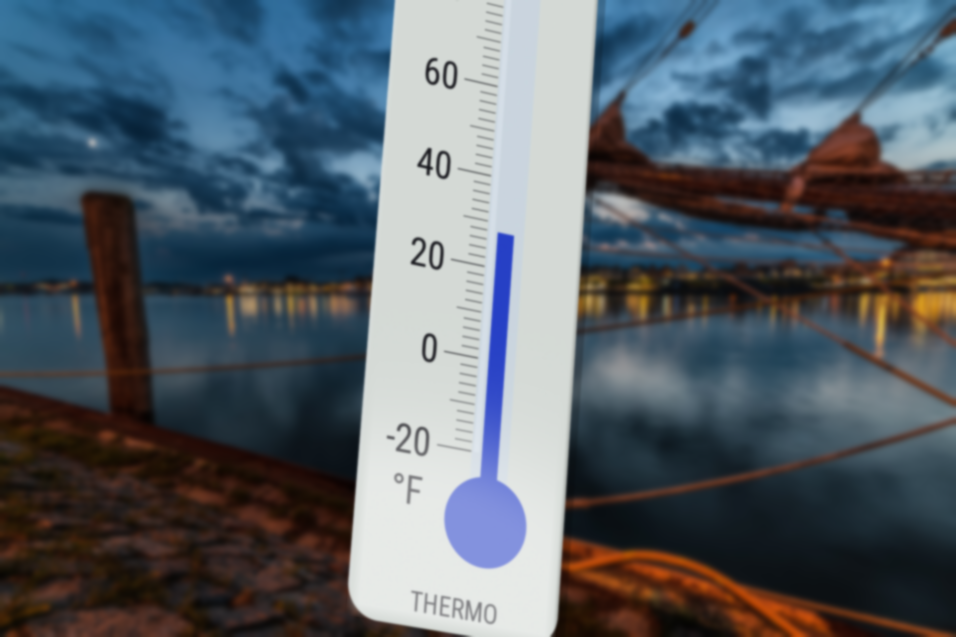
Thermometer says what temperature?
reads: 28 °F
